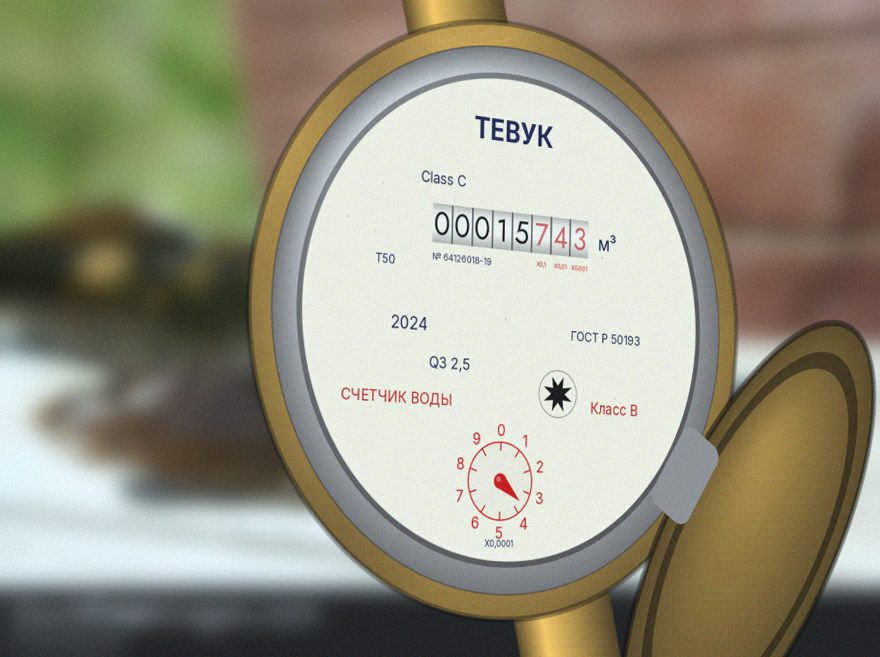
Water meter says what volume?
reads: 15.7433 m³
